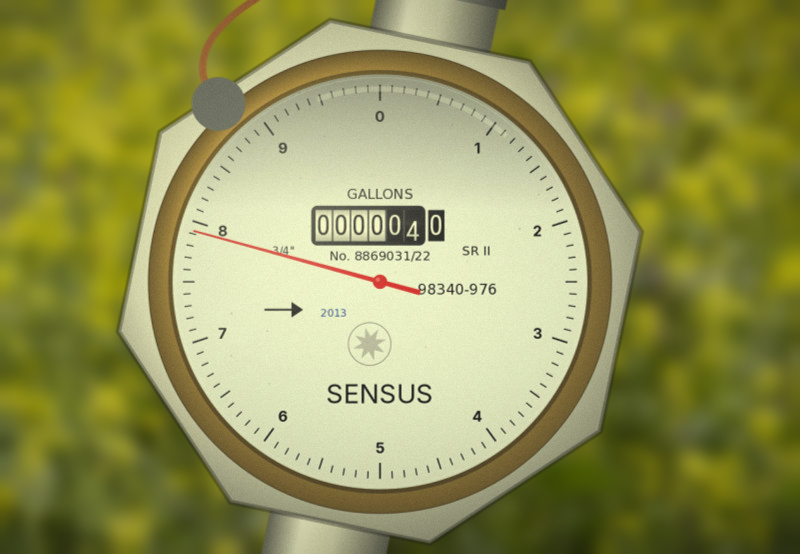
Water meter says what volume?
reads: 37.9 gal
